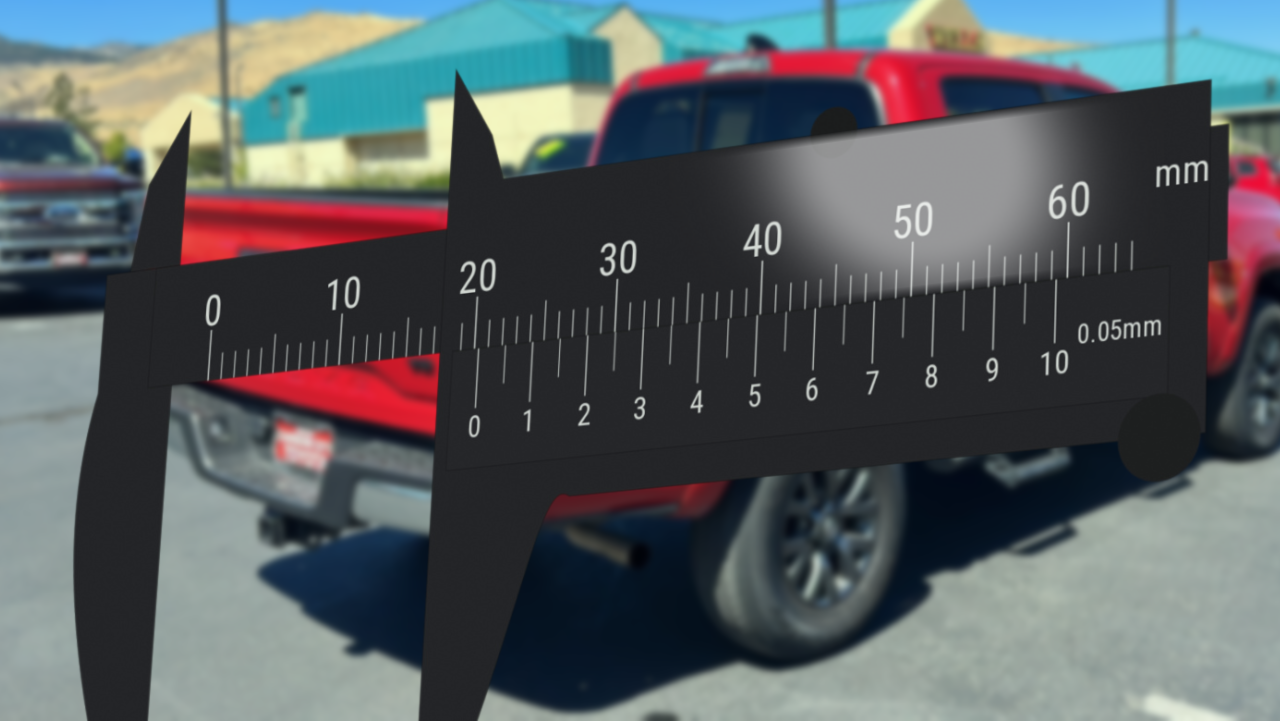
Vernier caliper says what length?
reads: 20.3 mm
